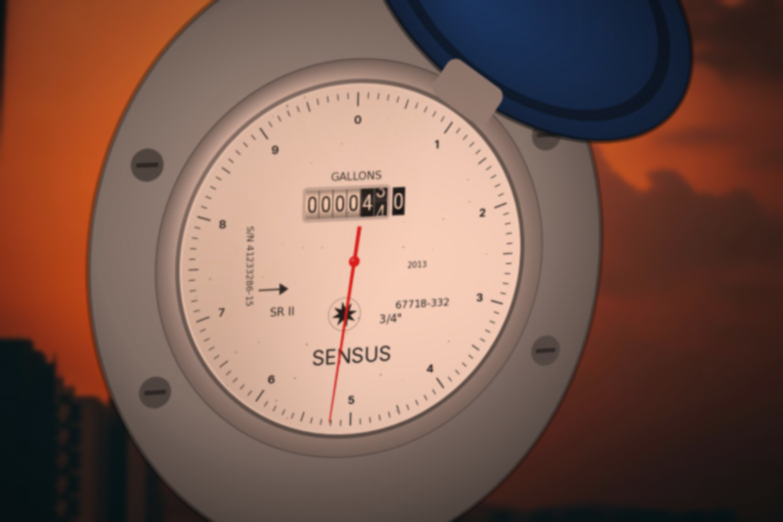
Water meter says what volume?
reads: 435.2 gal
